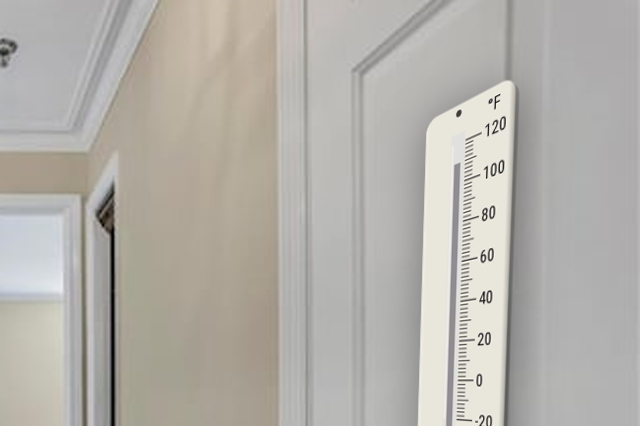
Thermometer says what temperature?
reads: 110 °F
